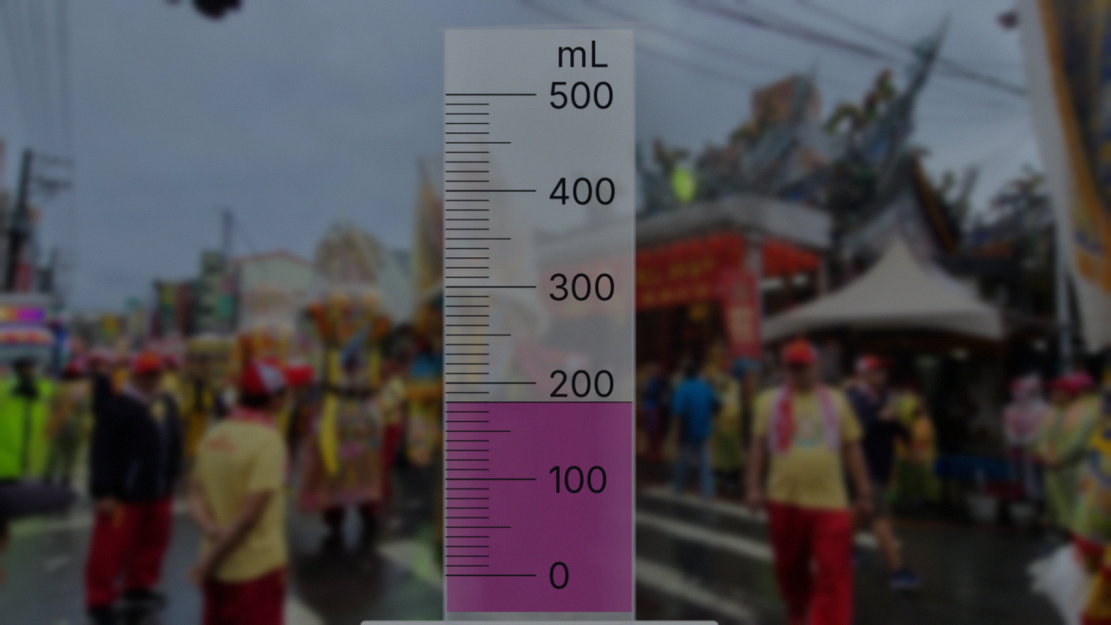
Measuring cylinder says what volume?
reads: 180 mL
